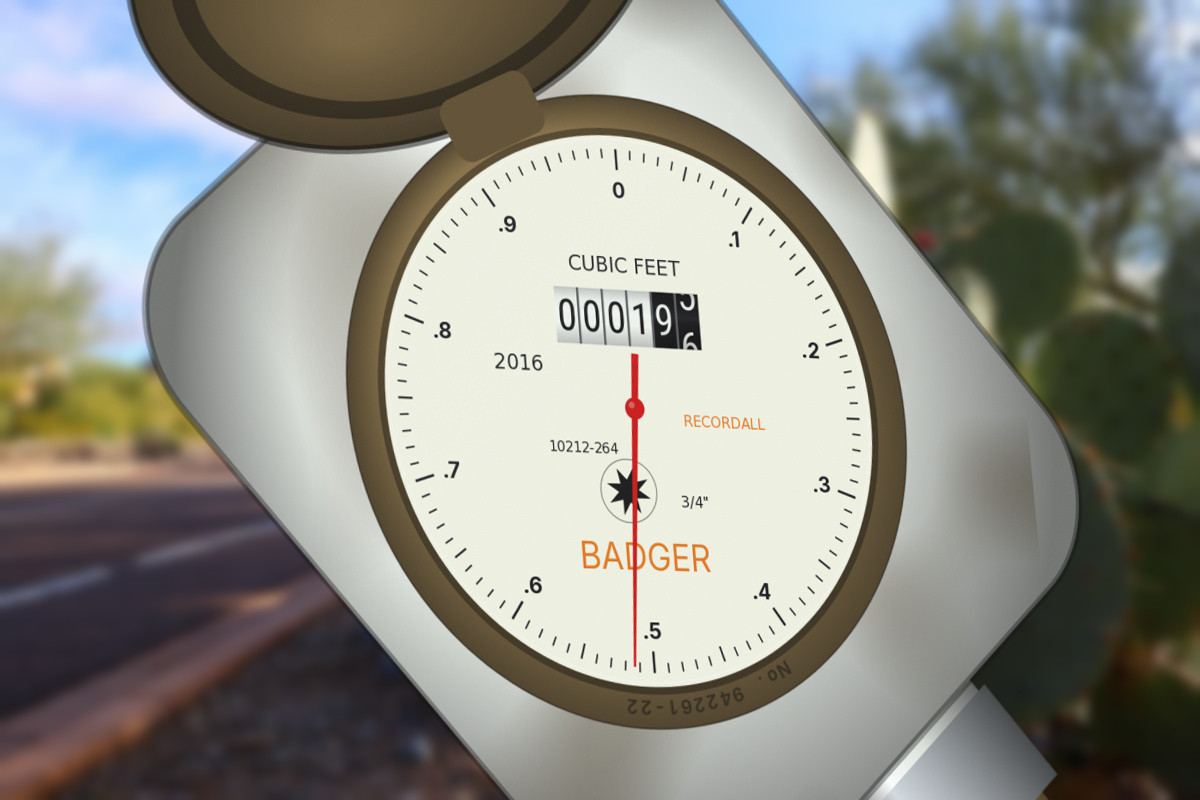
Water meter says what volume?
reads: 195.51 ft³
